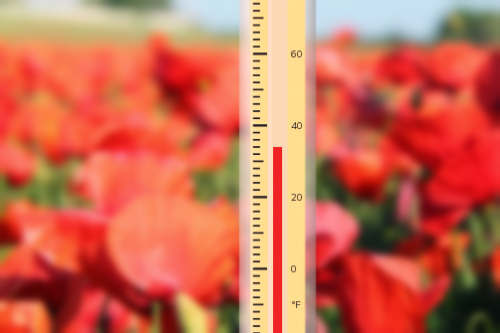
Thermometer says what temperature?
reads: 34 °F
